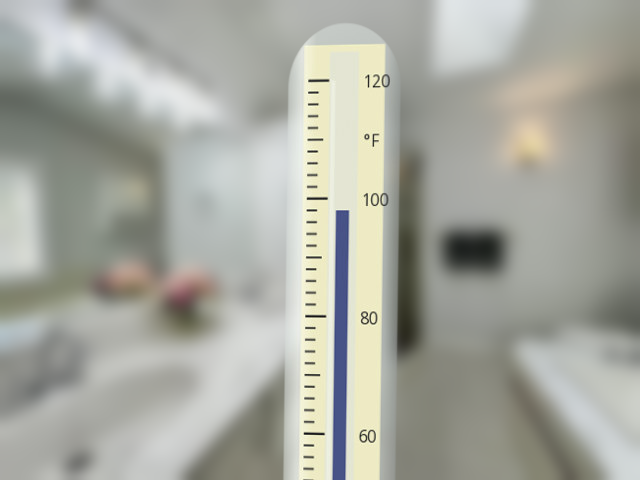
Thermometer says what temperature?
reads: 98 °F
